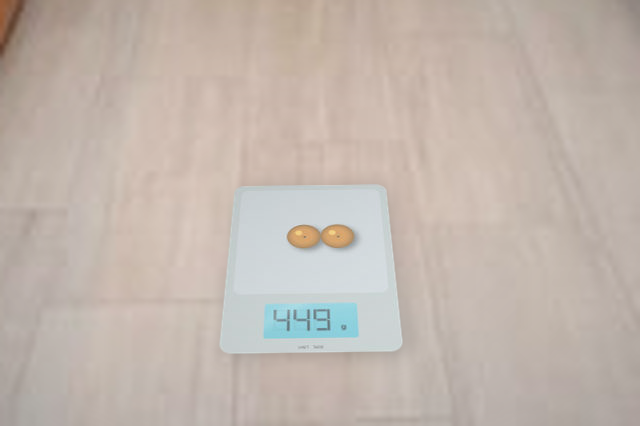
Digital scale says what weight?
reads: 449 g
